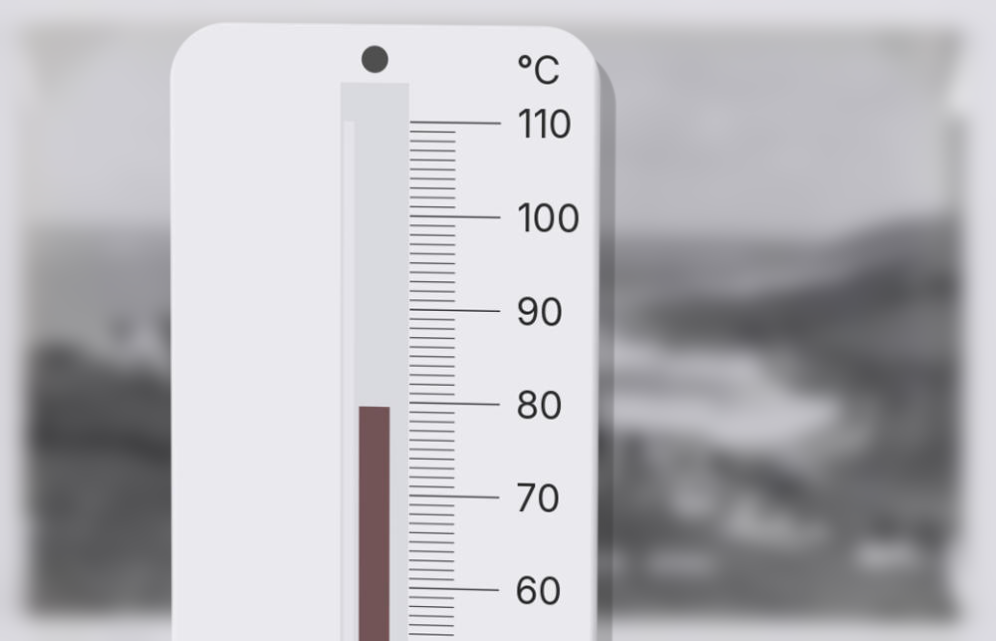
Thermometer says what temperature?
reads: 79.5 °C
